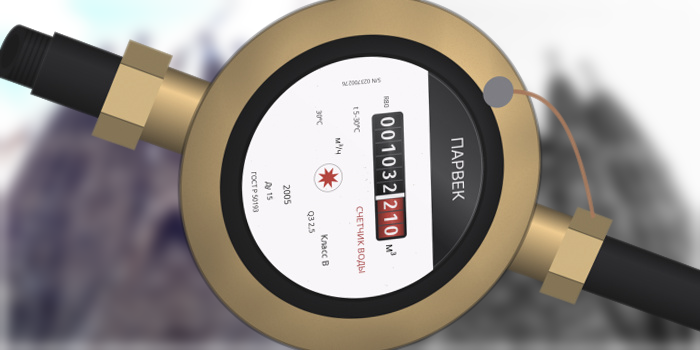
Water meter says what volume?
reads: 1032.210 m³
